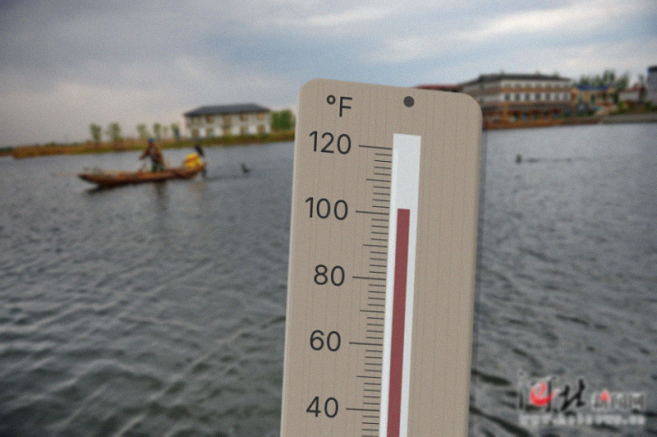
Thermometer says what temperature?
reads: 102 °F
